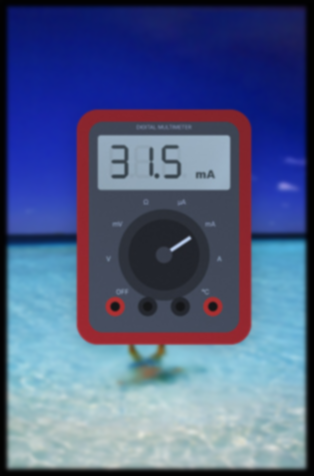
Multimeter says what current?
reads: 31.5 mA
